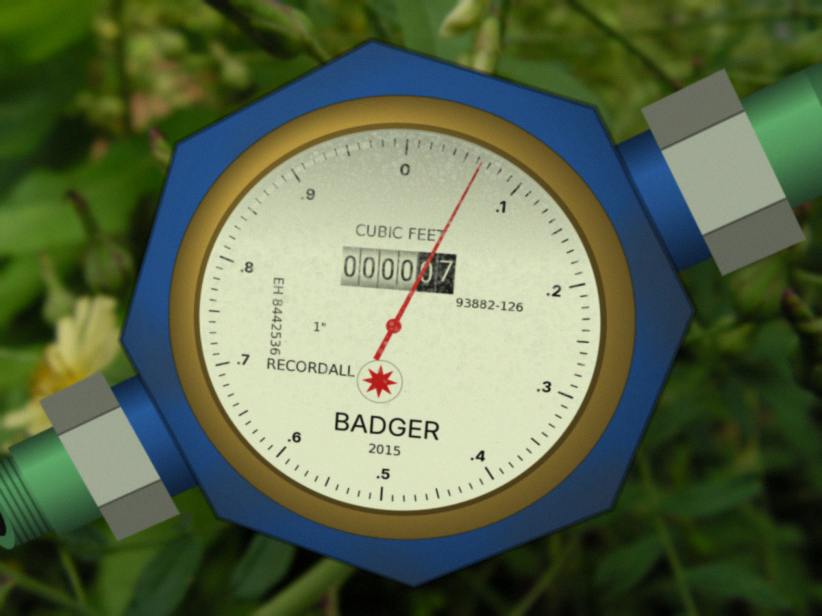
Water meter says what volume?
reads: 7.06 ft³
